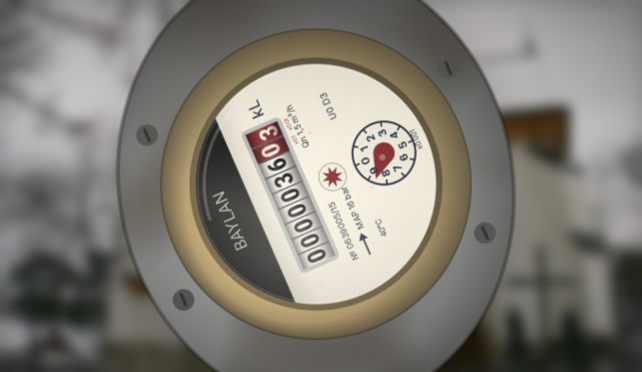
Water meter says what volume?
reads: 36.028 kL
